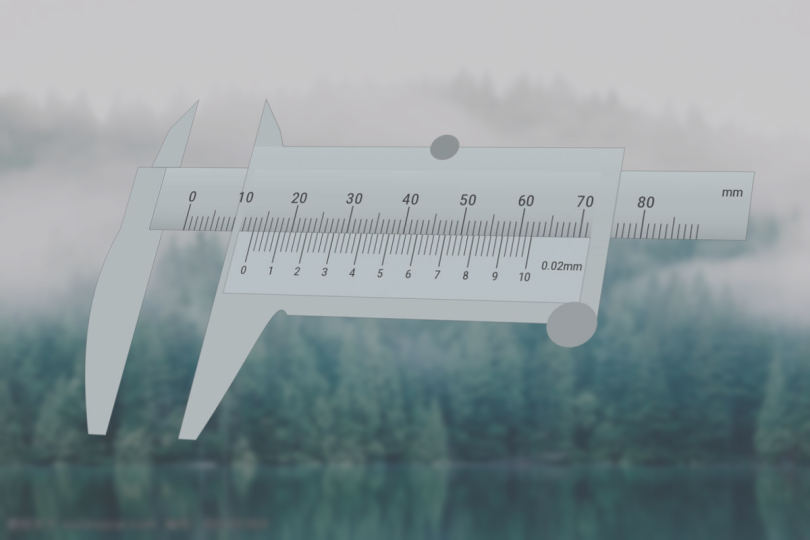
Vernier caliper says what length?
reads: 13.0 mm
